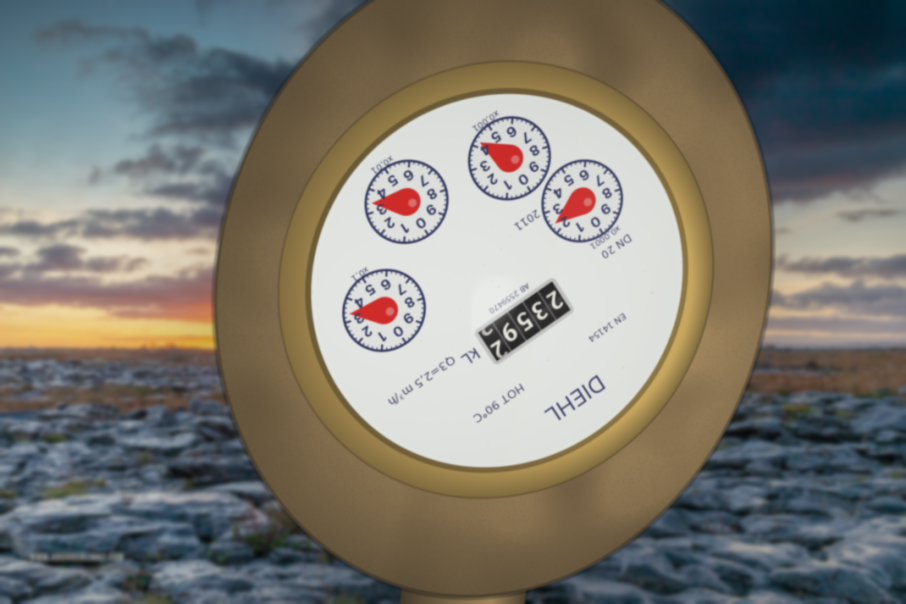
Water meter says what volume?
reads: 23592.3342 kL
